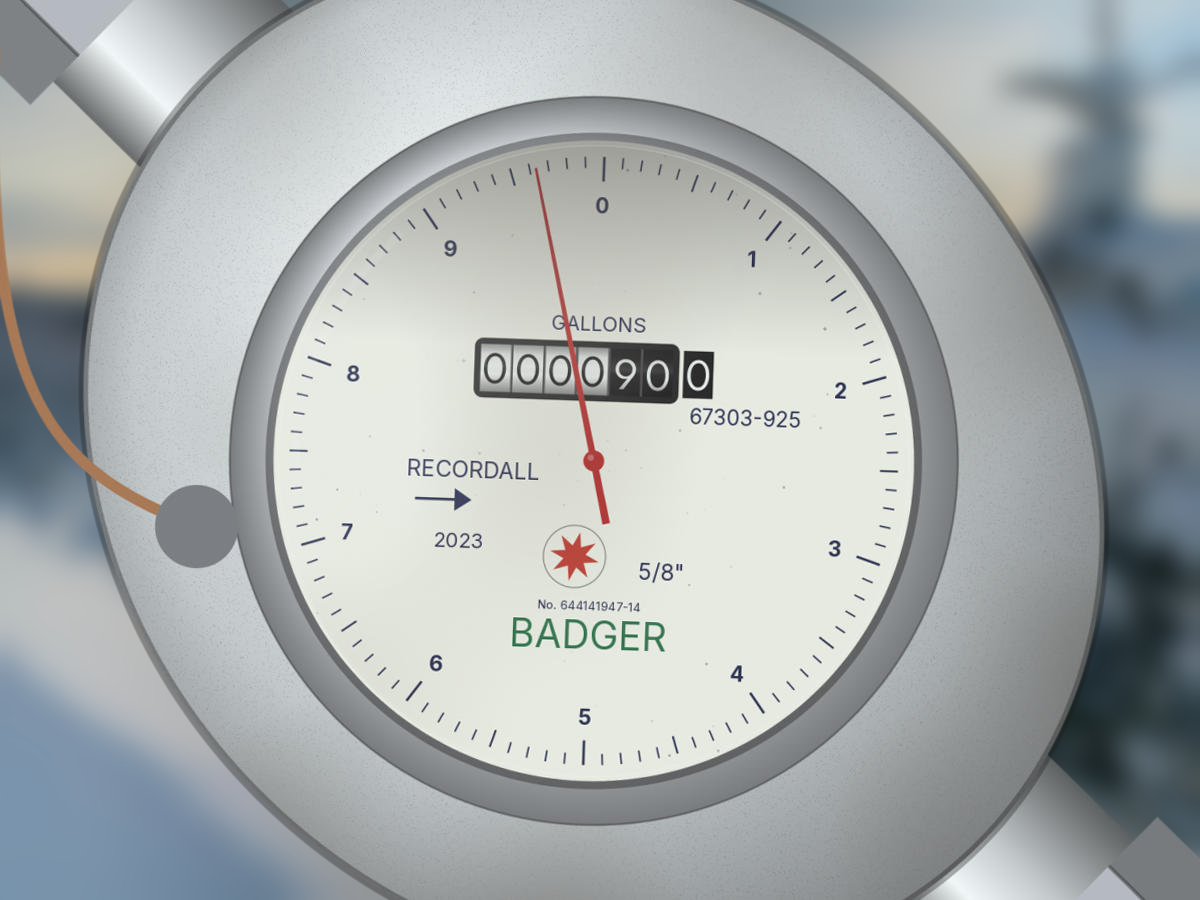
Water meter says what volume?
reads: 899.6 gal
